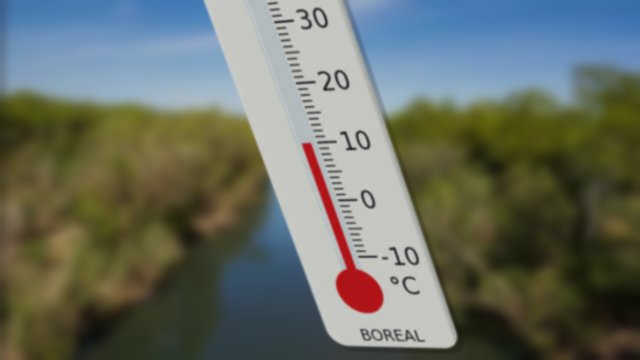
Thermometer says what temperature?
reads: 10 °C
